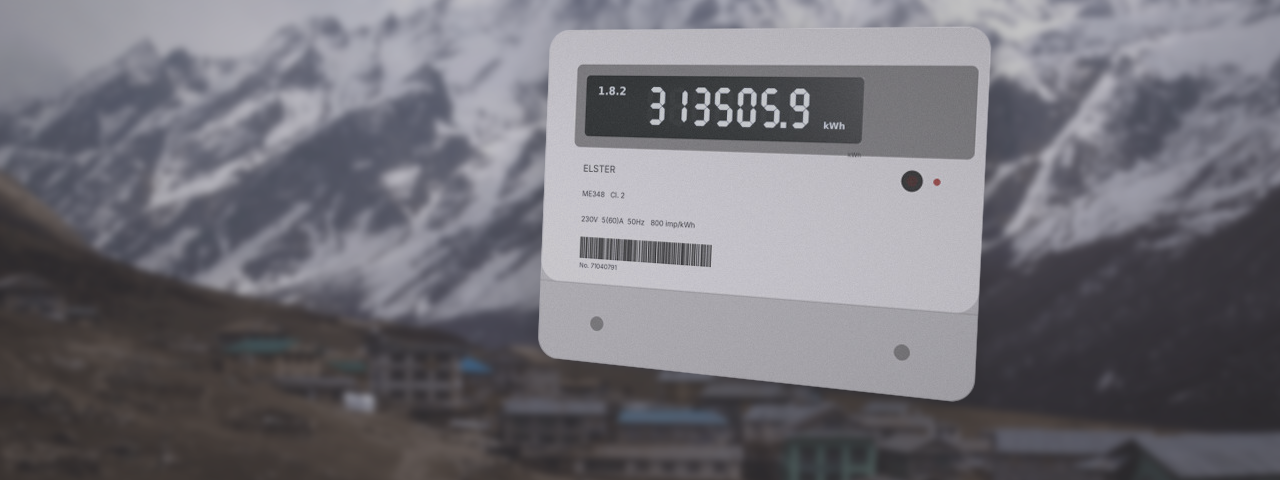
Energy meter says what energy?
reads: 313505.9 kWh
